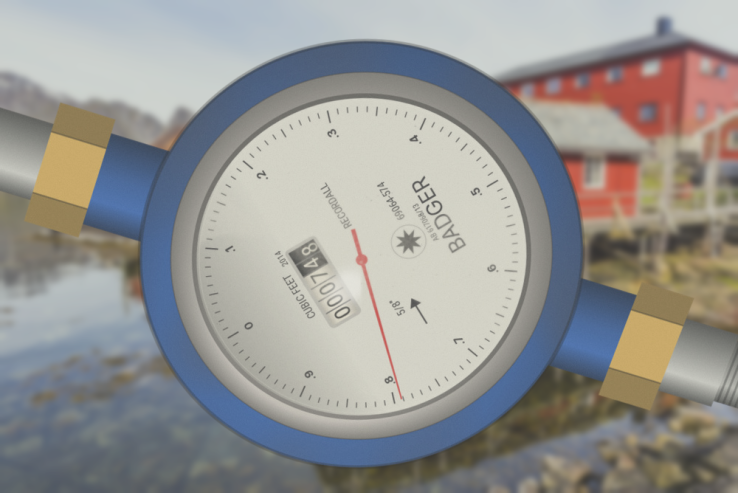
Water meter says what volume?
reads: 747.79 ft³
